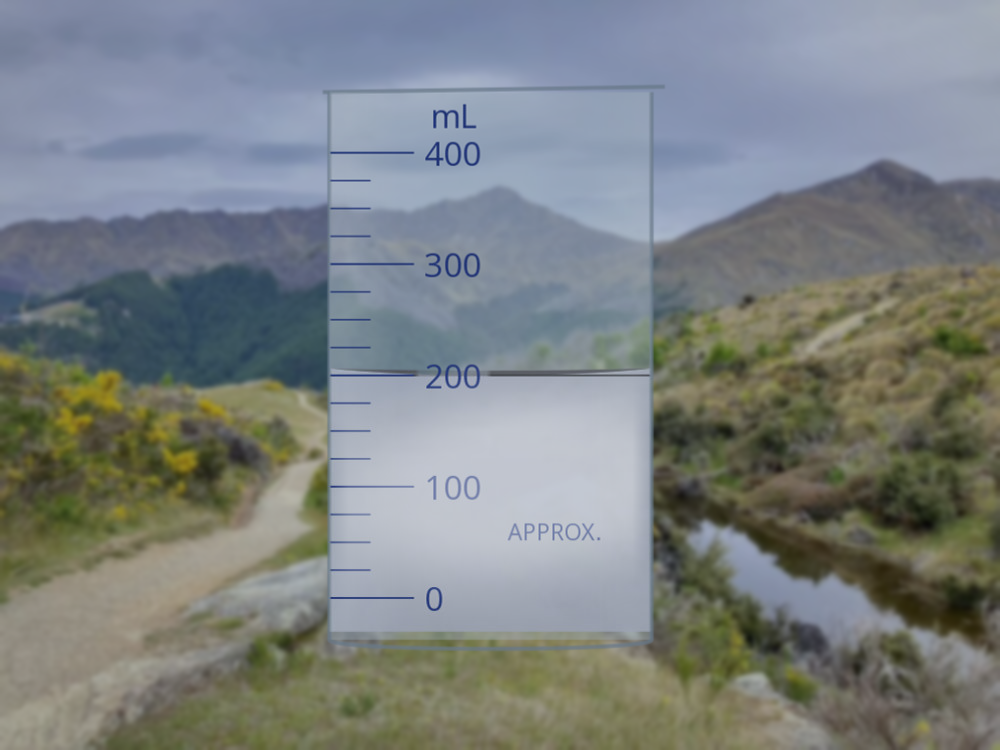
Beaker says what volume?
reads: 200 mL
